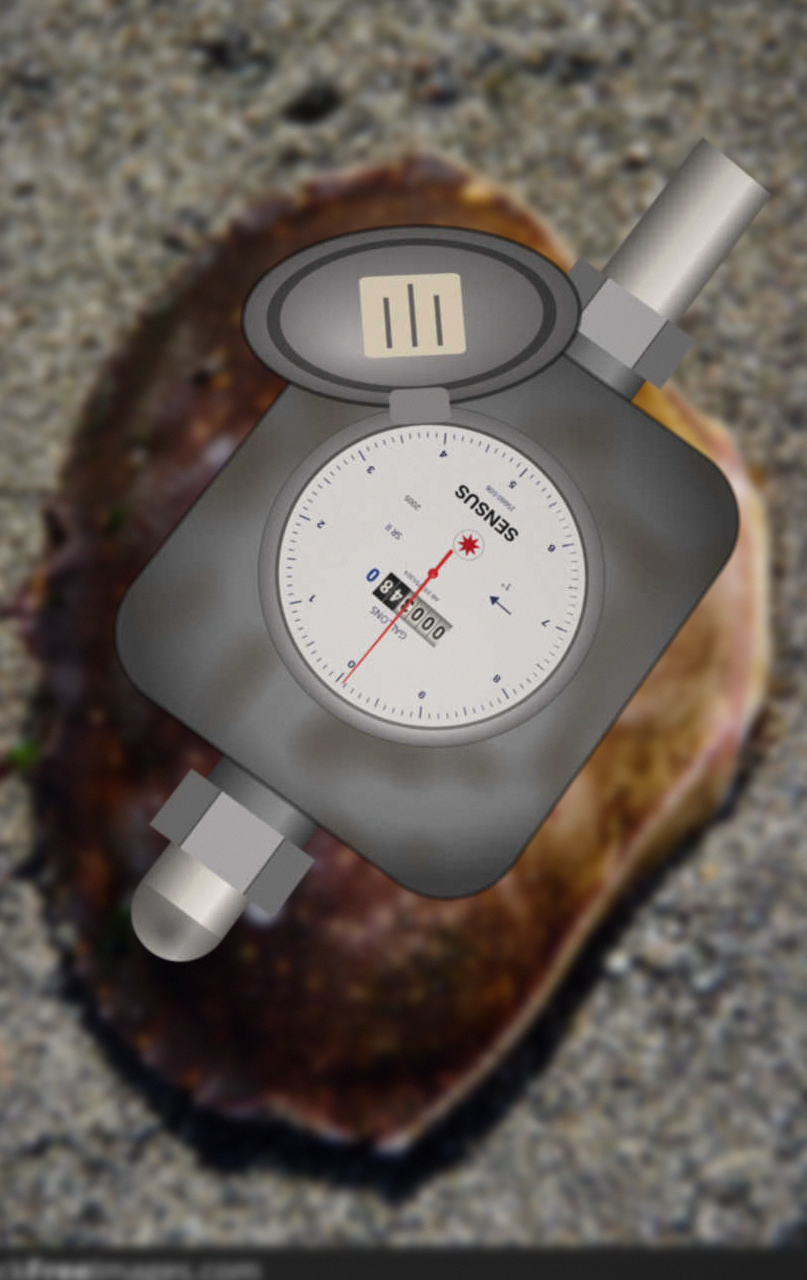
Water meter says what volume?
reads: 3479.9 gal
